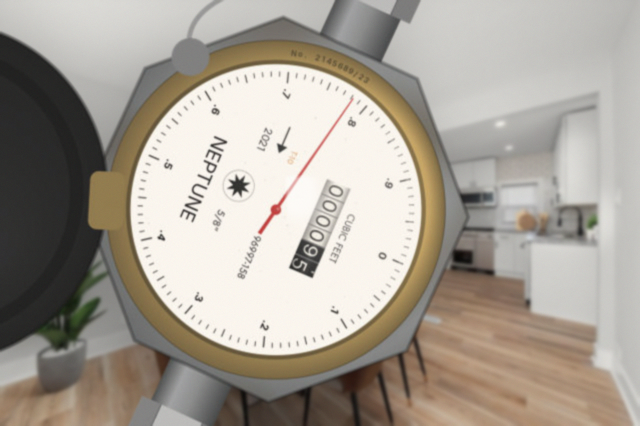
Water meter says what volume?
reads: 94.78 ft³
